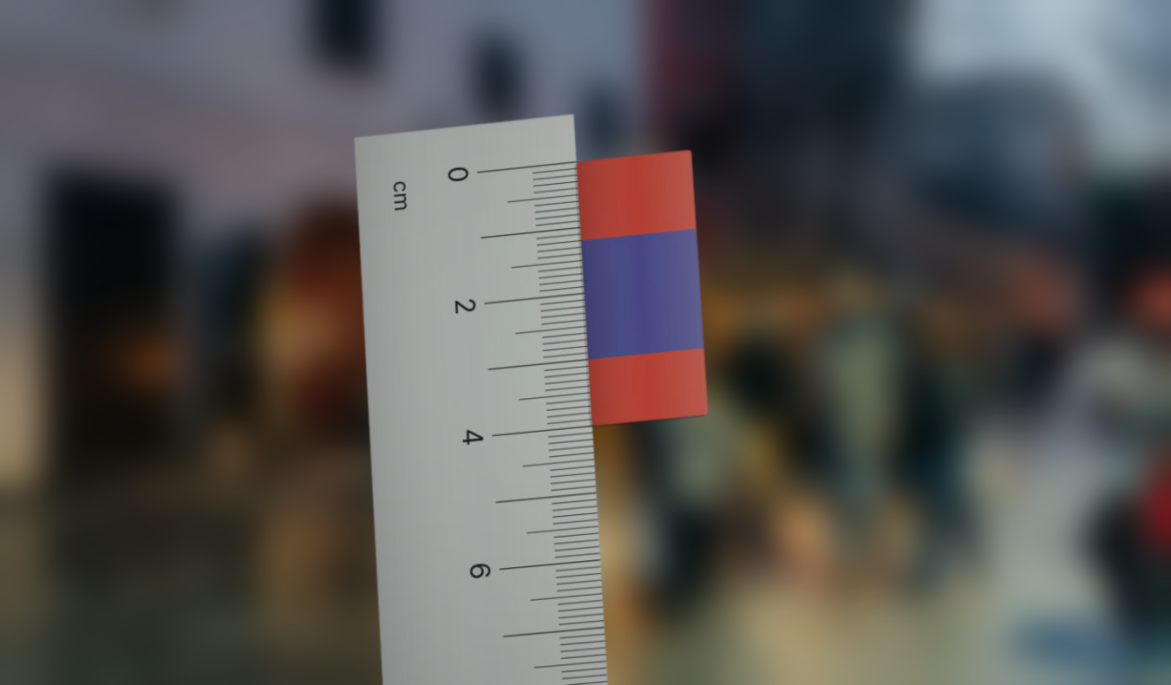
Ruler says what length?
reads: 4 cm
